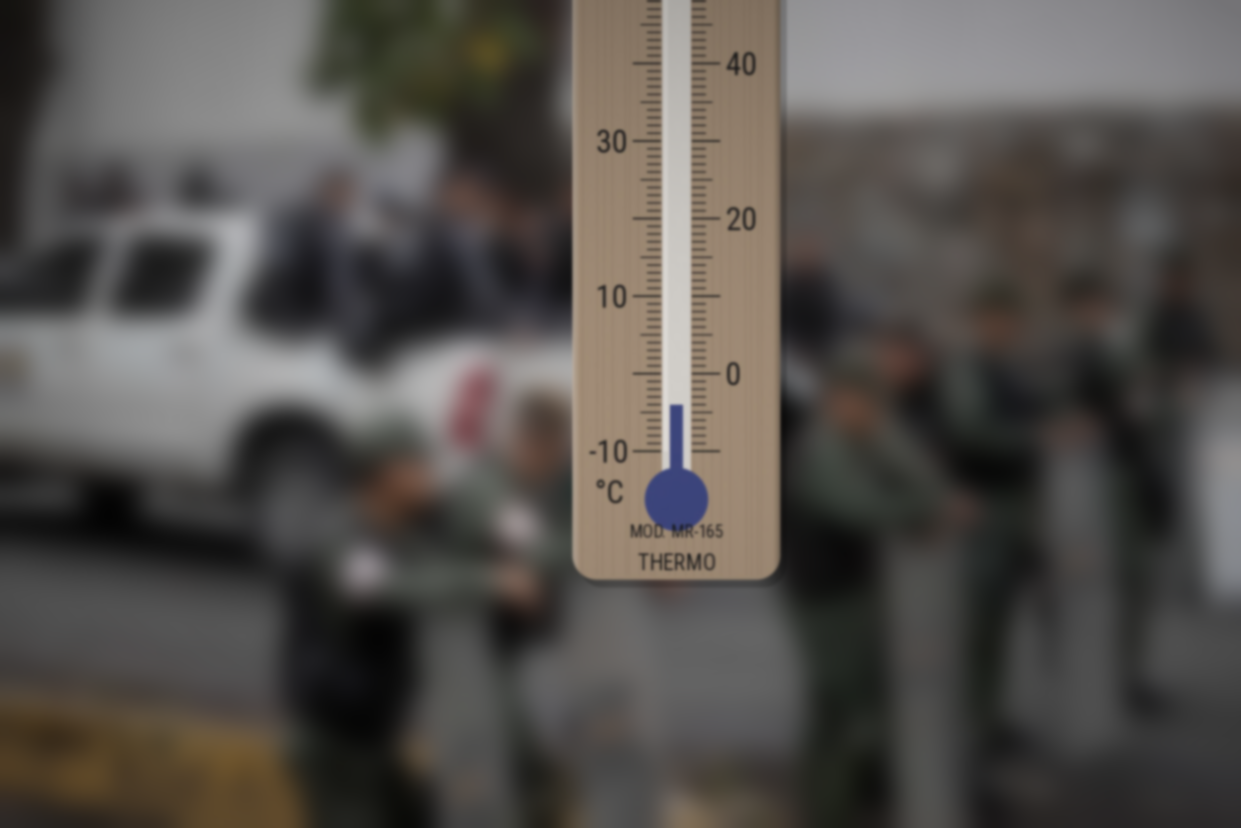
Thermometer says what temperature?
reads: -4 °C
